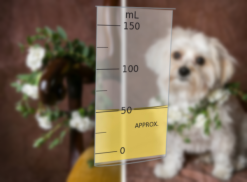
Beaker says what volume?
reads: 50 mL
